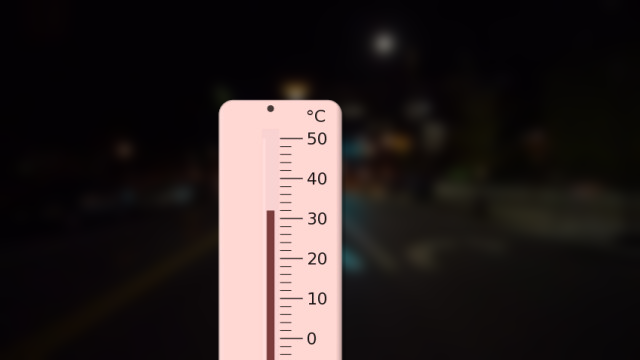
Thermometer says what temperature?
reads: 32 °C
